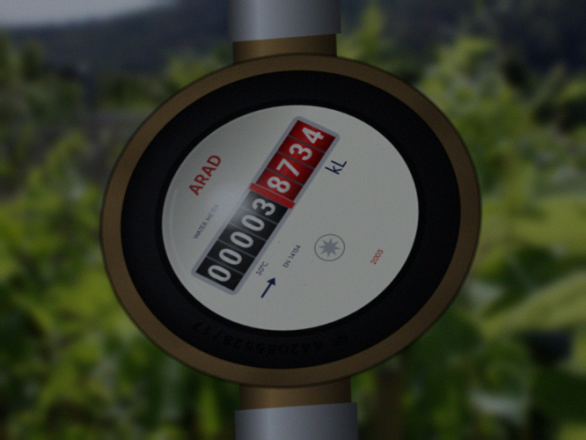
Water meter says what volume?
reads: 3.8734 kL
